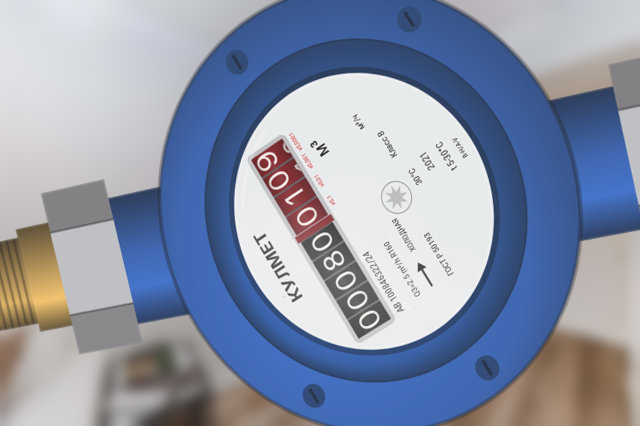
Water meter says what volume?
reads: 80.0109 m³
